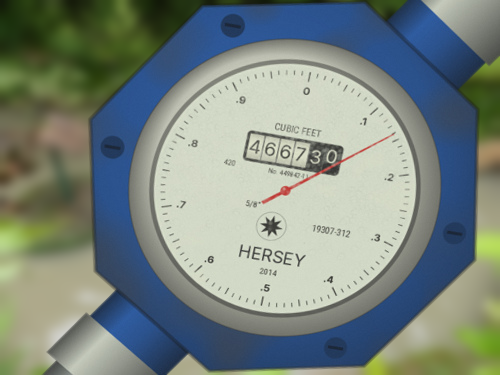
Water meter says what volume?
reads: 466730.14 ft³
